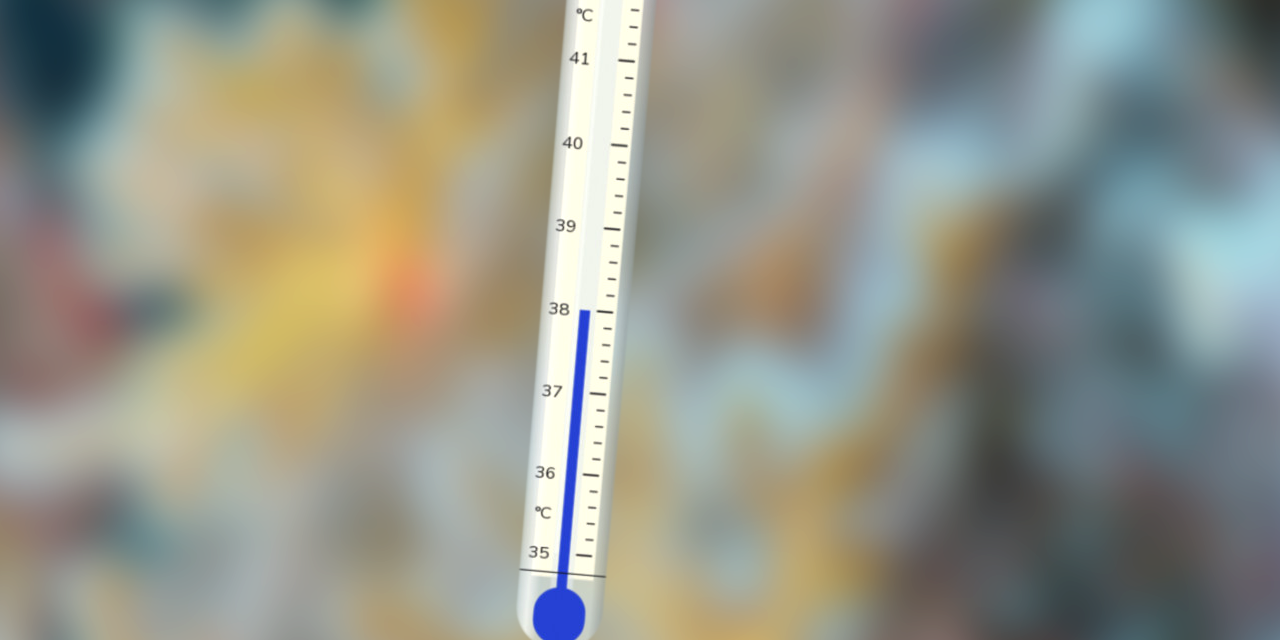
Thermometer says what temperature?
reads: 38 °C
